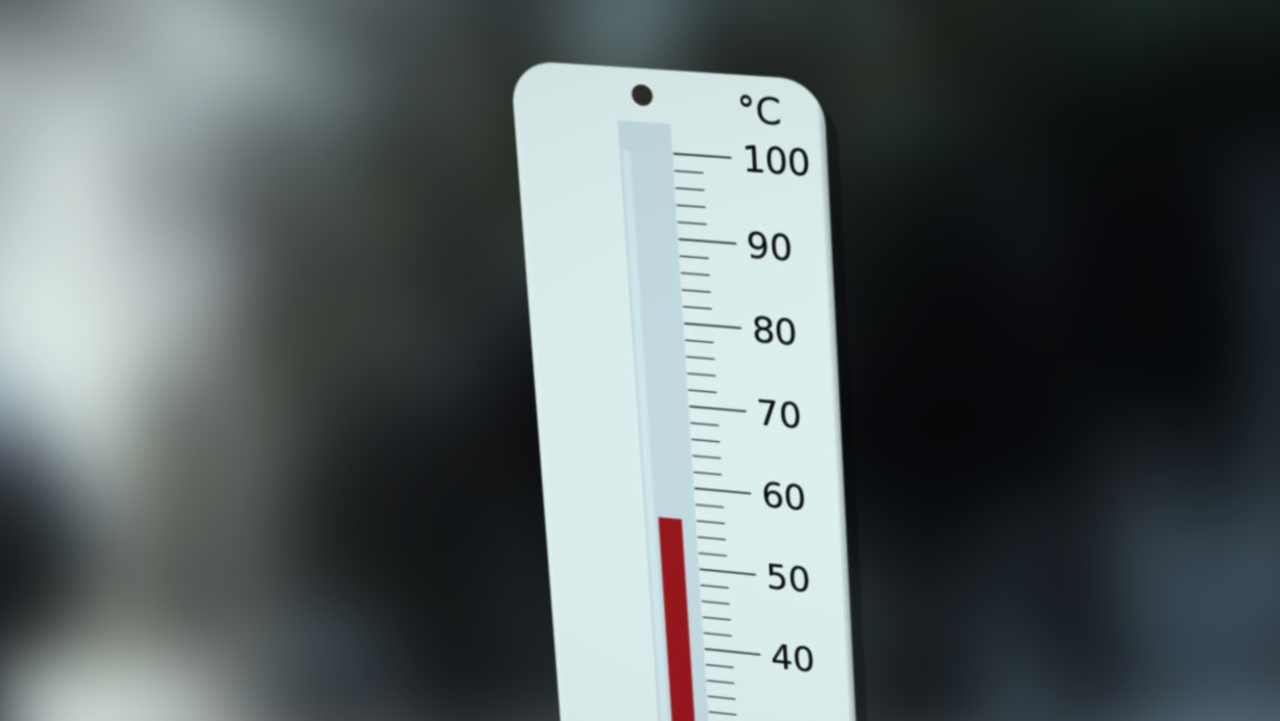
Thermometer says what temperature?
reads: 56 °C
